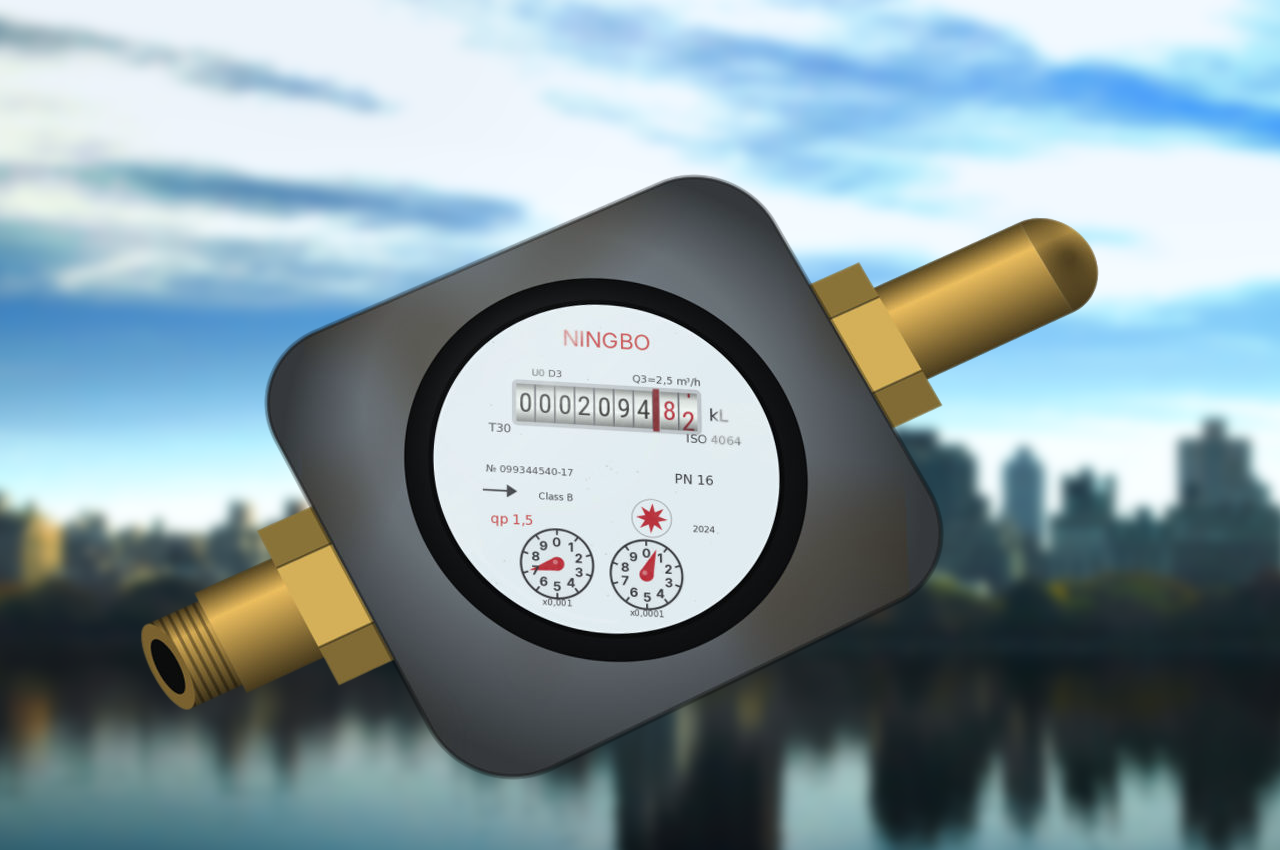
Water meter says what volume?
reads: 2094.8170 kL
